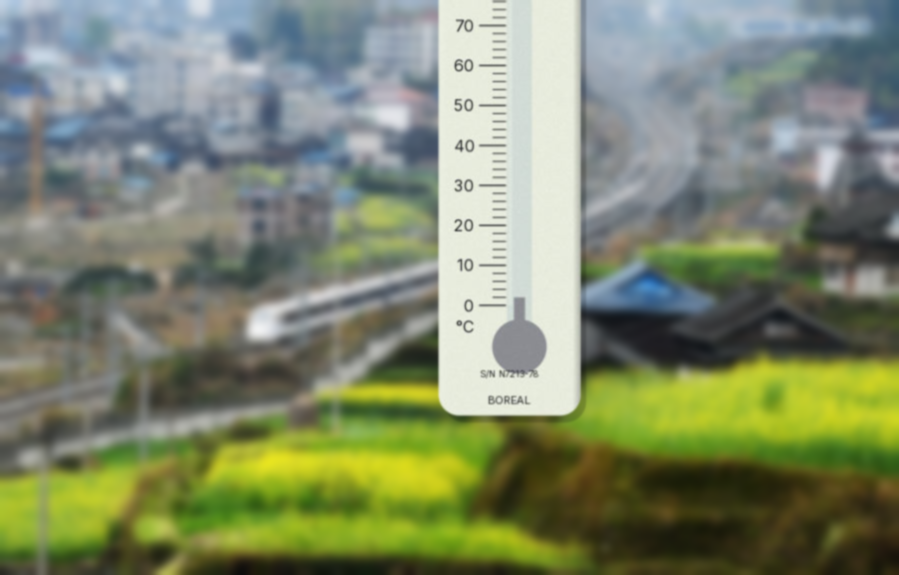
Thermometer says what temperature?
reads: 2 °C
